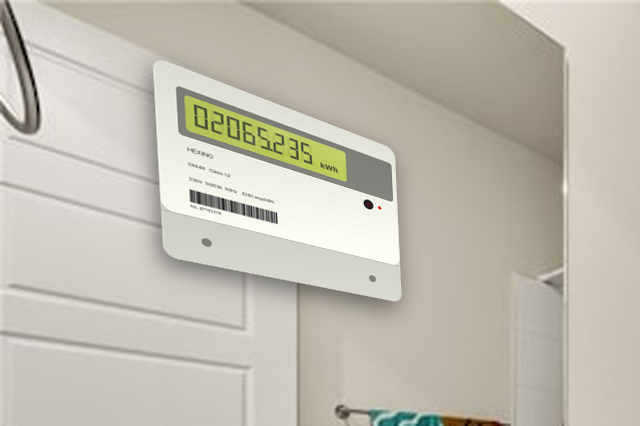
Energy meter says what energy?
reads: 2065.235 kWh
